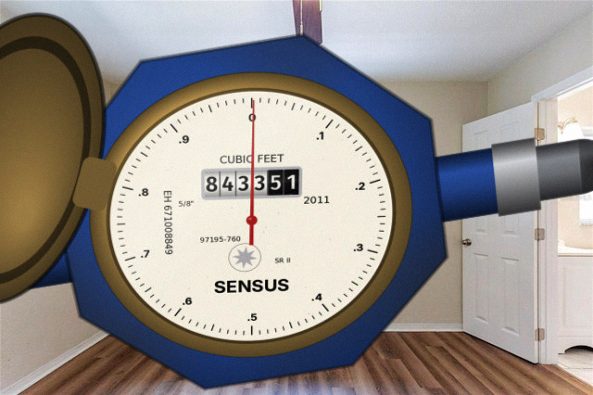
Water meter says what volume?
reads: 843351.00 ft³
